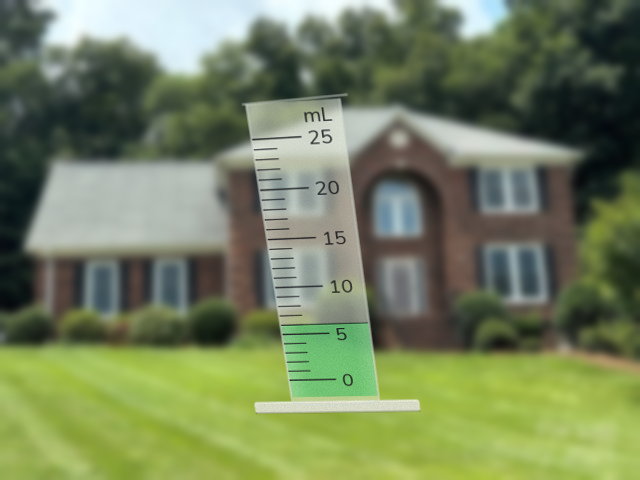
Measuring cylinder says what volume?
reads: 6 mL
